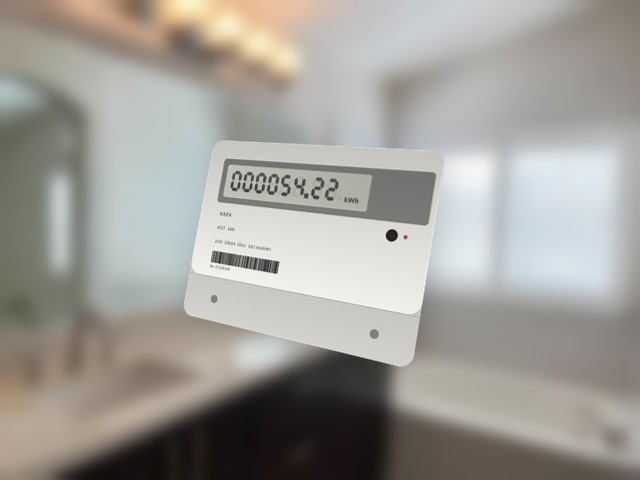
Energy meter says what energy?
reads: 54.22 kWh
